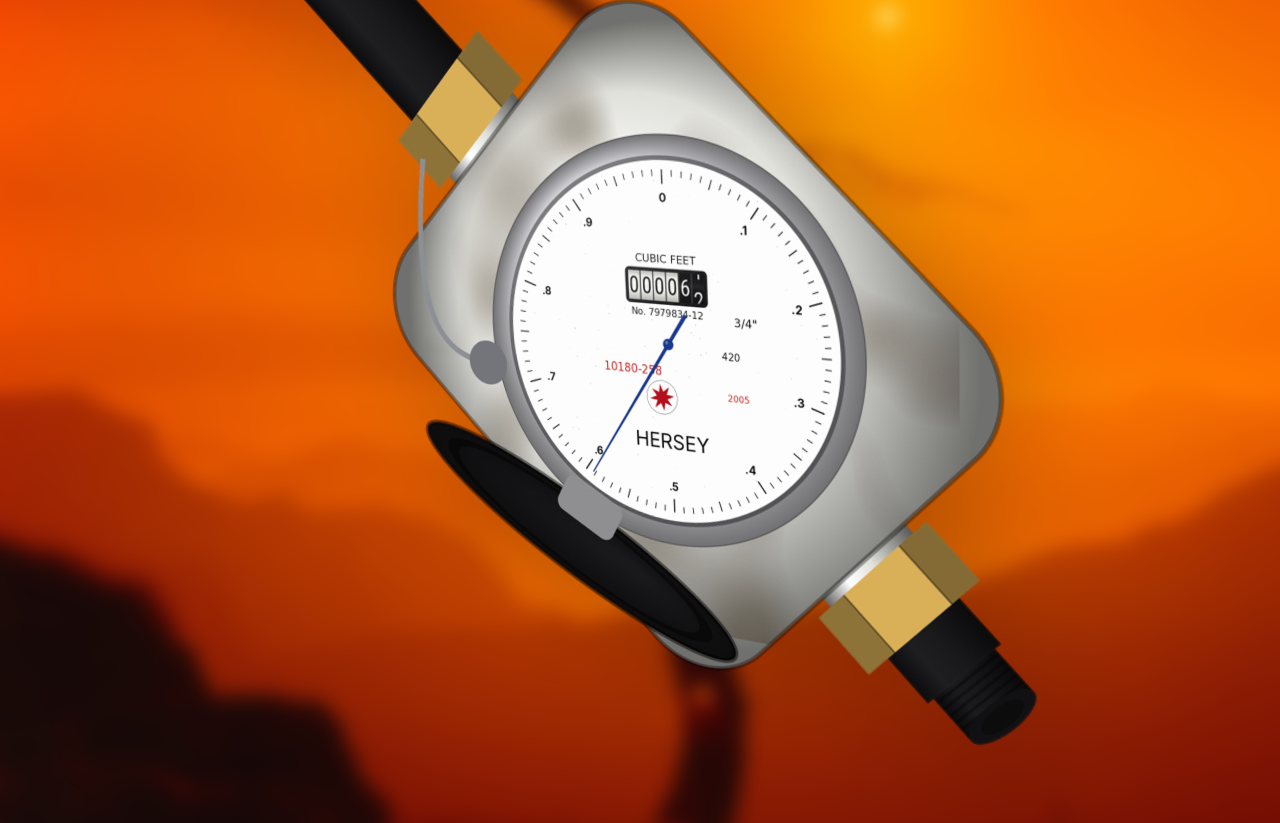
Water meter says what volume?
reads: 61.59 ft³
